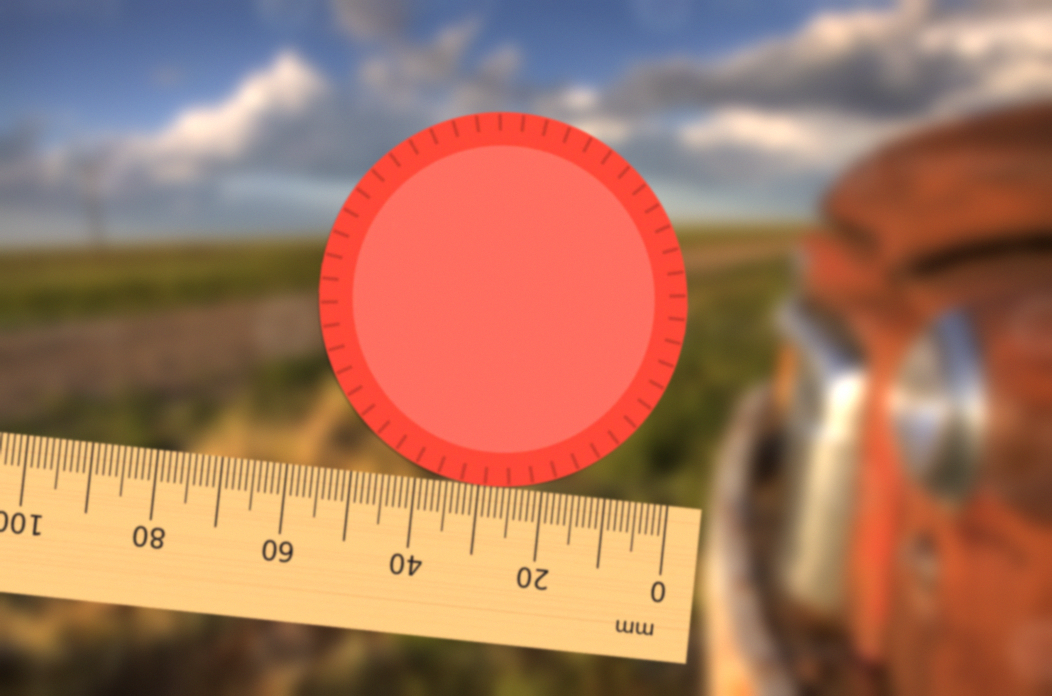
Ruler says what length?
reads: 58 mm
